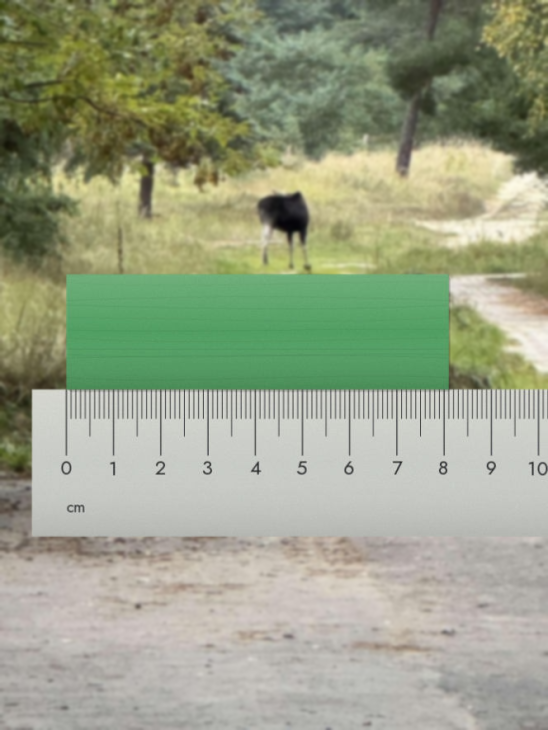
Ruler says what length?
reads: 8.1 cm
